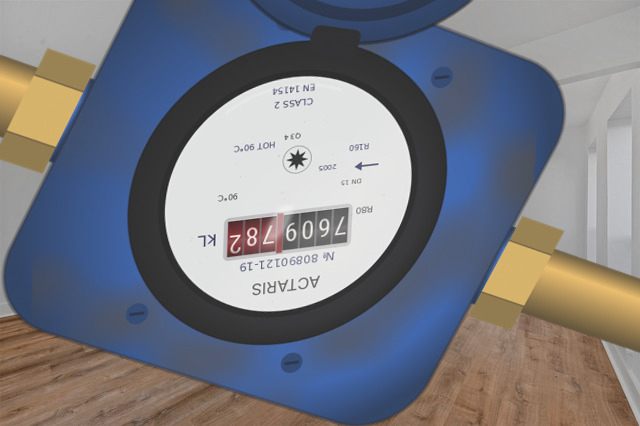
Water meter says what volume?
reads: 7609.782 kL
